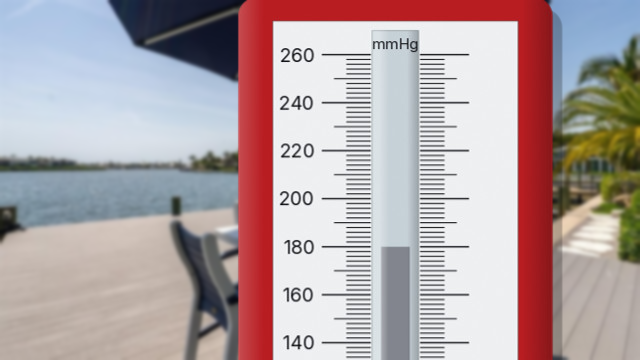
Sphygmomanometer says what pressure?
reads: 180 mmHg
